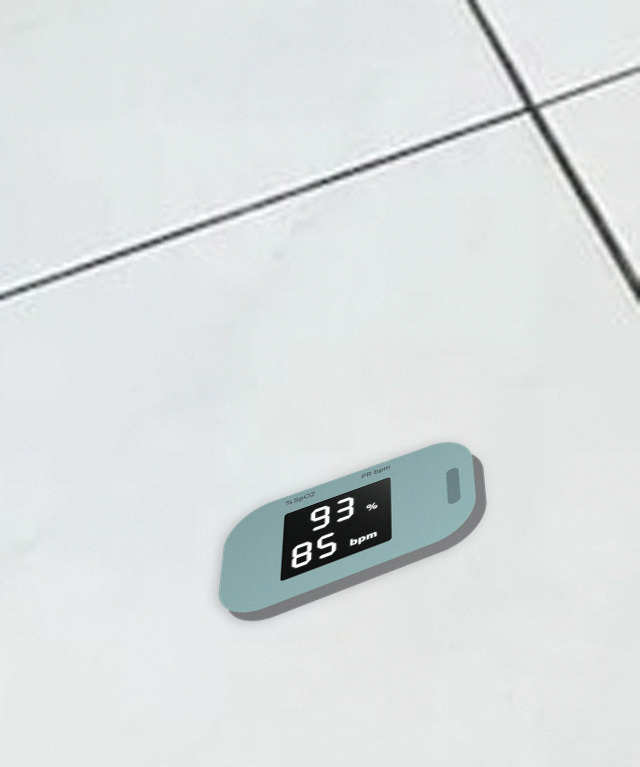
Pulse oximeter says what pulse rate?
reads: 85 bpm
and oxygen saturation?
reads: 93 %
